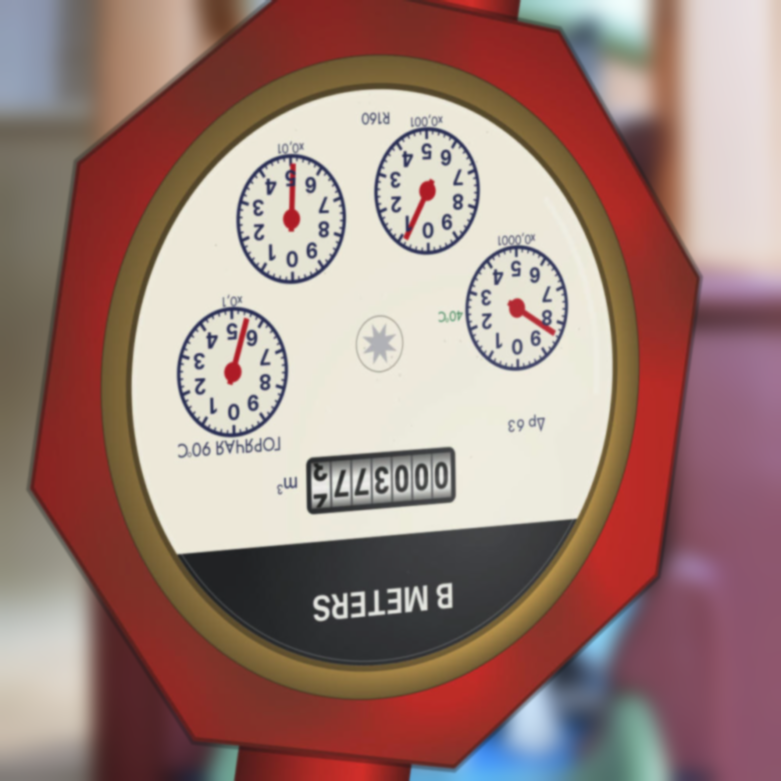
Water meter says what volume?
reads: 3772.5508 m³
